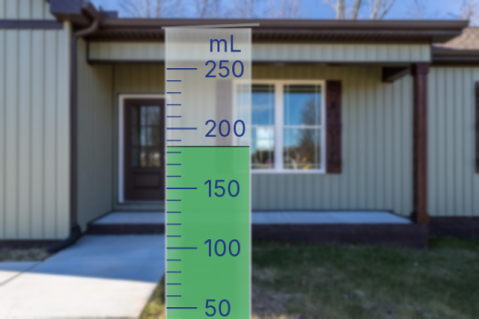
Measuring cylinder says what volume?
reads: 185 mL
